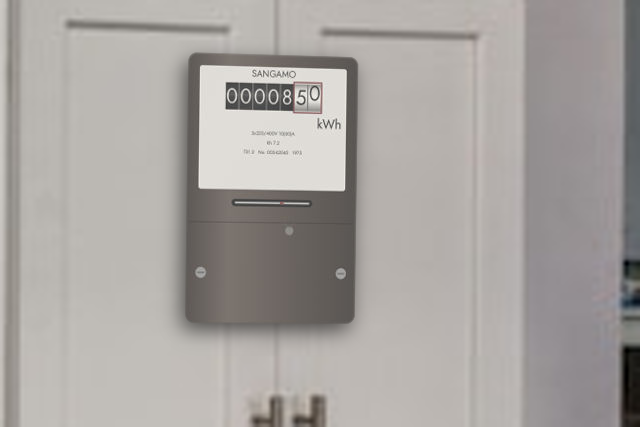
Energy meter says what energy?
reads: 8.50 kWh
